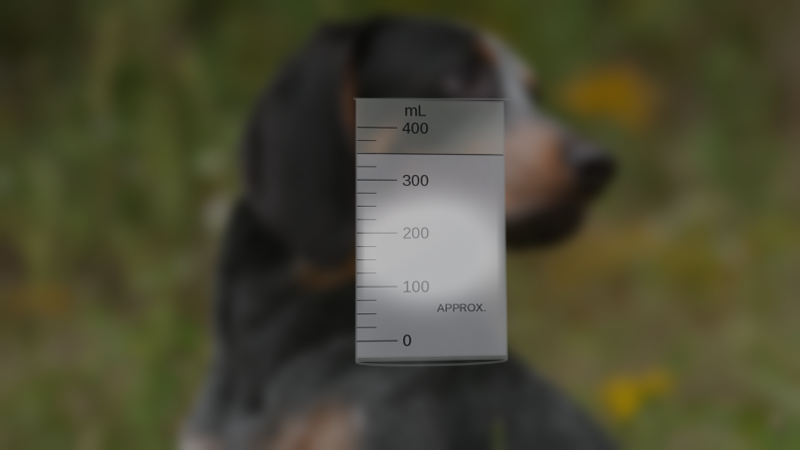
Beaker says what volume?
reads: 350 mL
